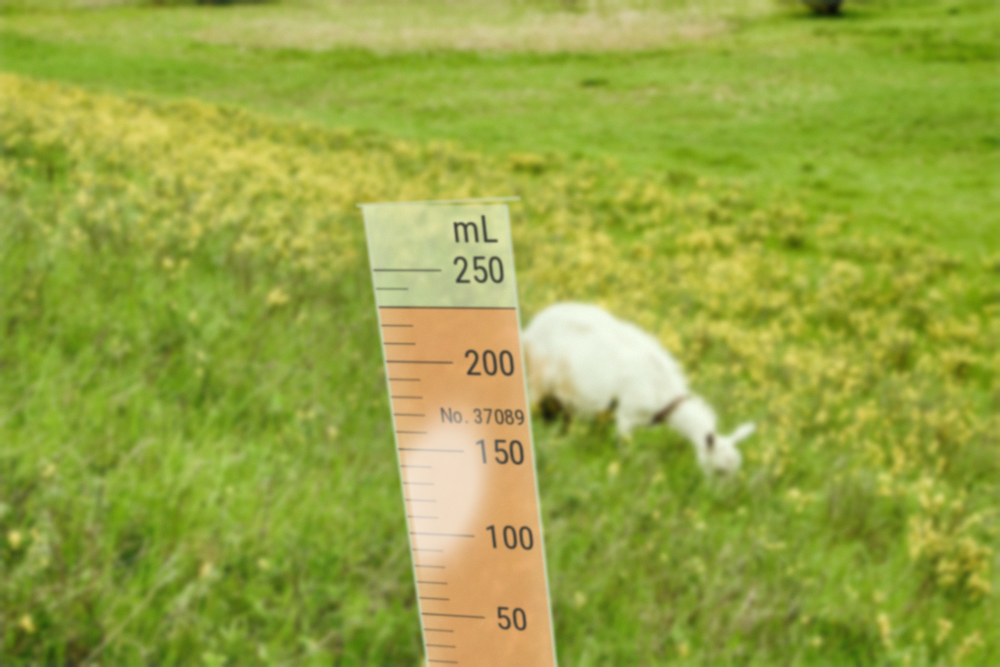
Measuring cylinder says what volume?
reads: 230 mL
